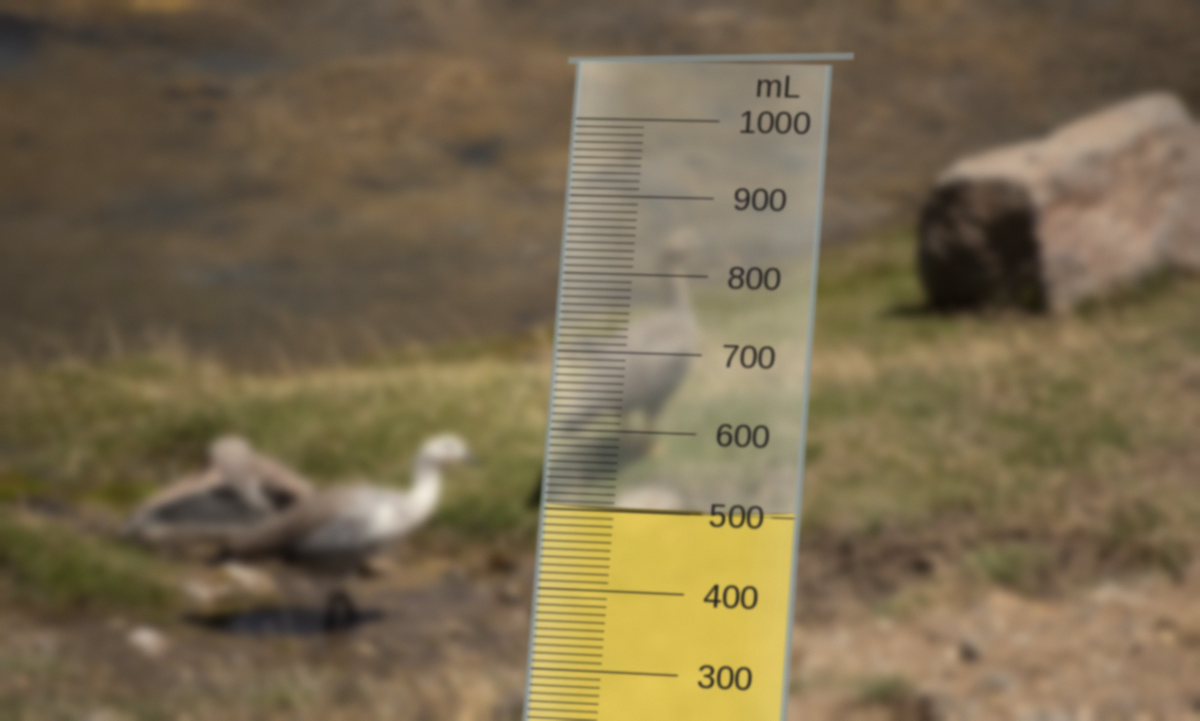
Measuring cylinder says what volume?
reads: 500 mL
